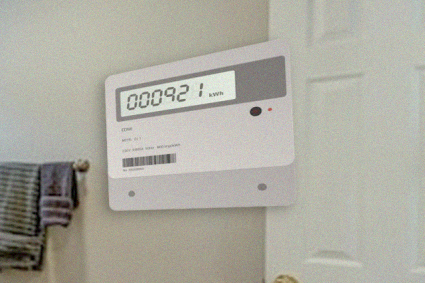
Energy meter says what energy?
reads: 921 kWh
